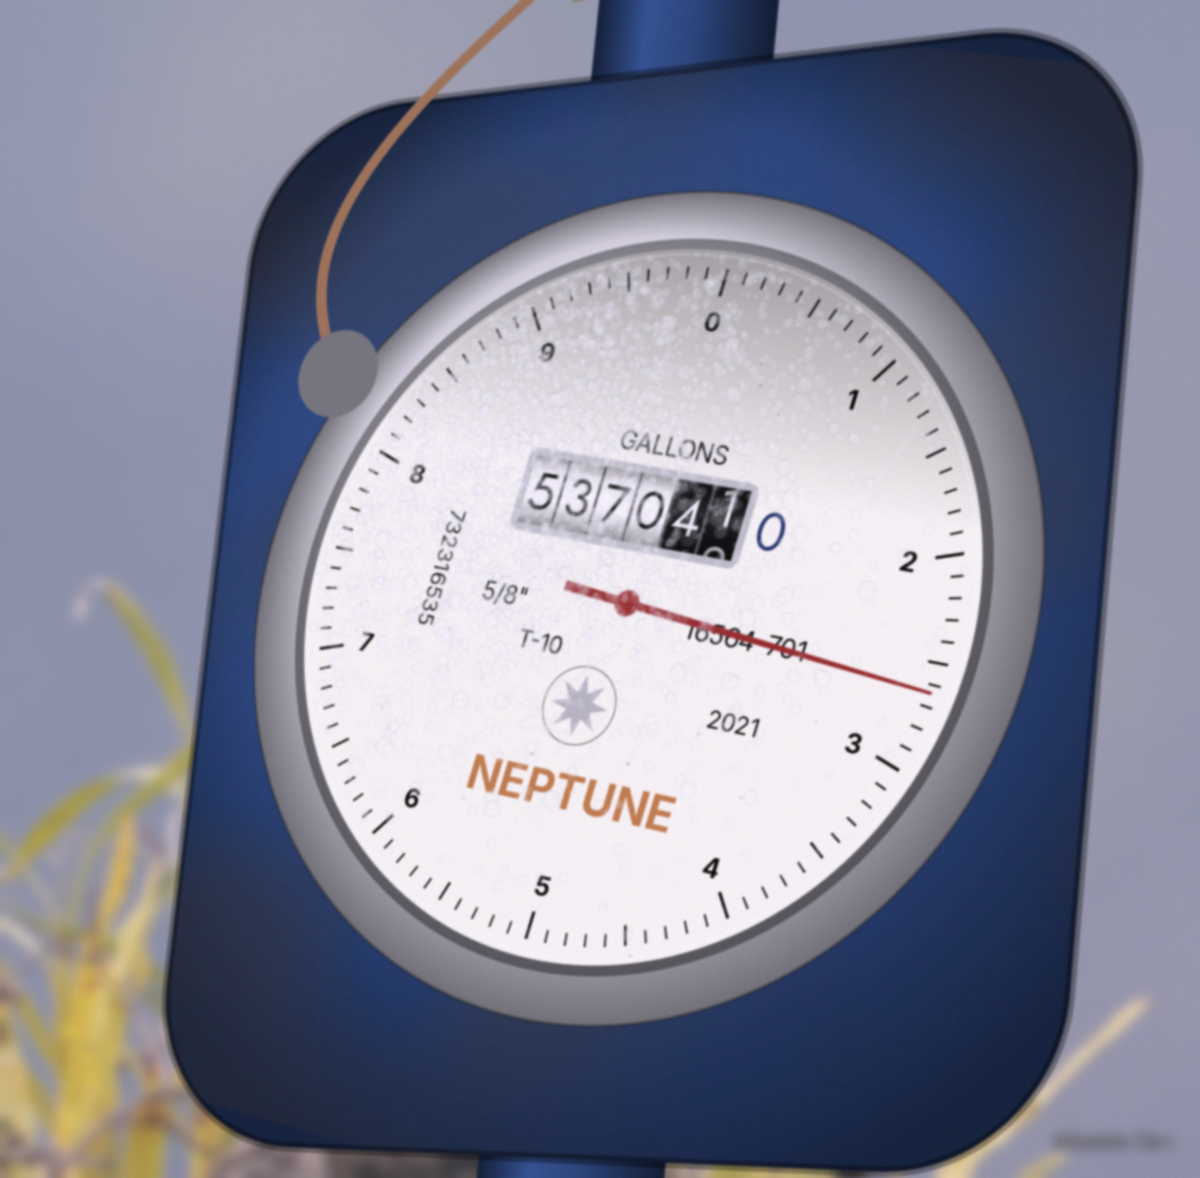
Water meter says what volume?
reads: 5370412.6 gal
